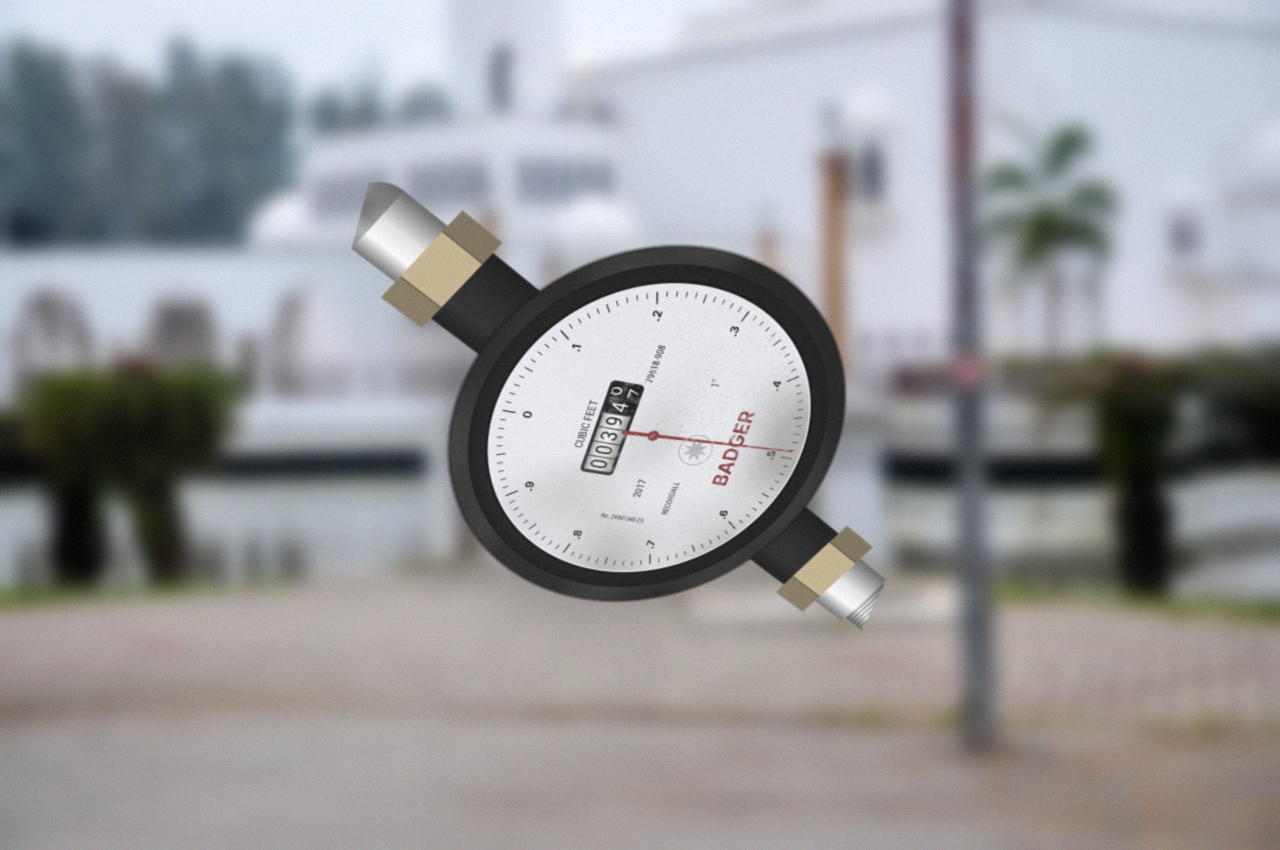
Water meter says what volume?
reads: 3946.49 ft³
